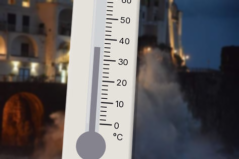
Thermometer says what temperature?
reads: 36 °C
